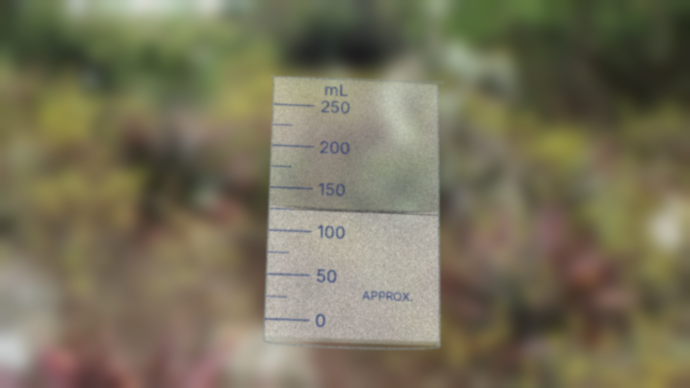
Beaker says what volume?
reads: 125 mL
